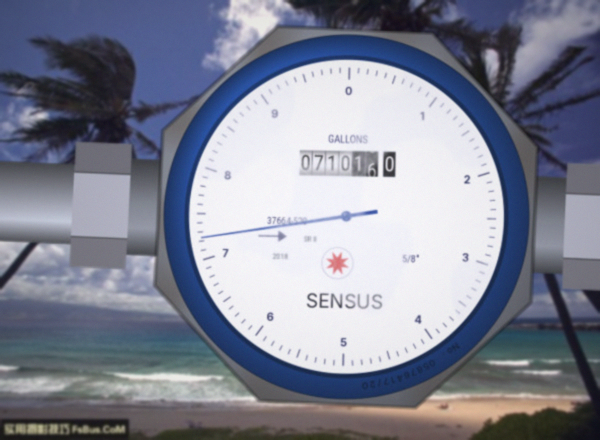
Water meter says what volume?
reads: 710157.2 gal
